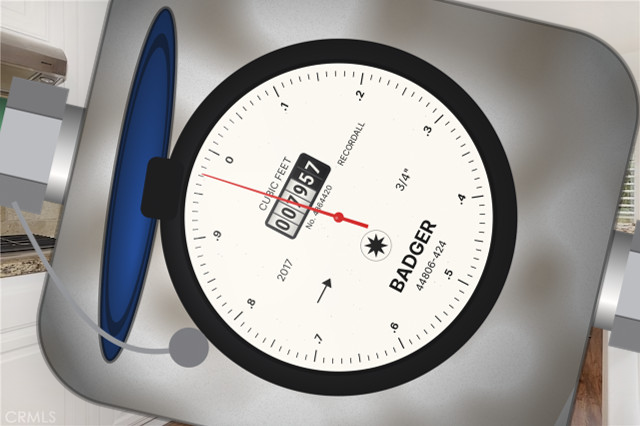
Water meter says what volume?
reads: 7956.97 ft³
